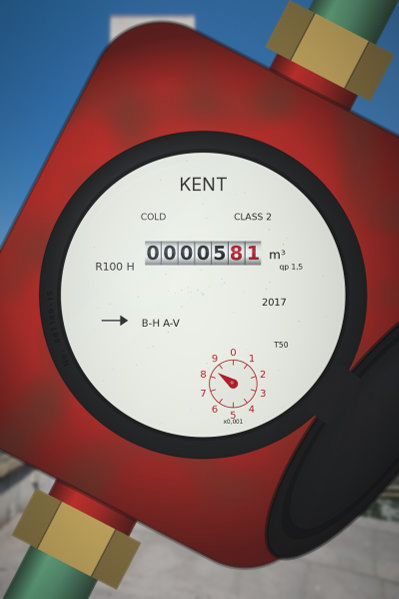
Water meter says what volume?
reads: 5.818 m³
